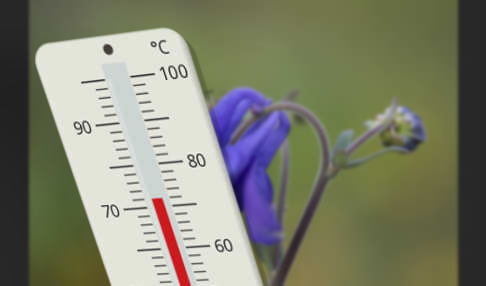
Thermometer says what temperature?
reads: 72 °C
